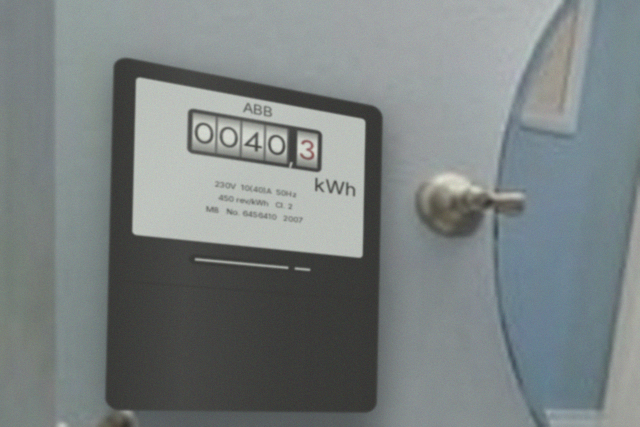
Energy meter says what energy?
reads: 40.3 kWh
